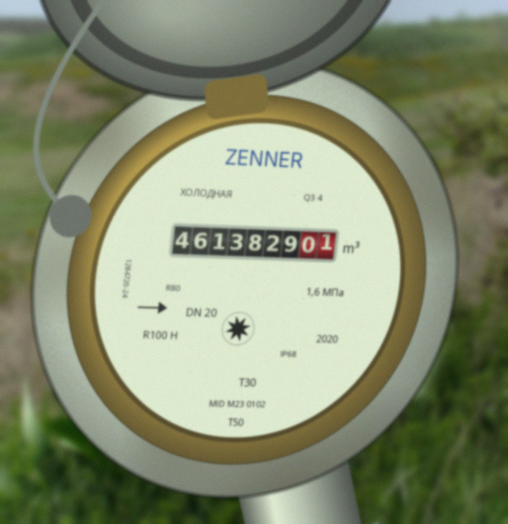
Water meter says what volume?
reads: 4613829.01 m³
